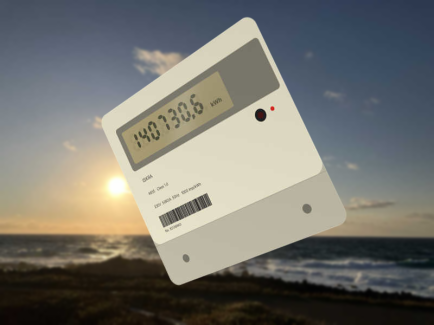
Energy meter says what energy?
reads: 140730.6 kWh
